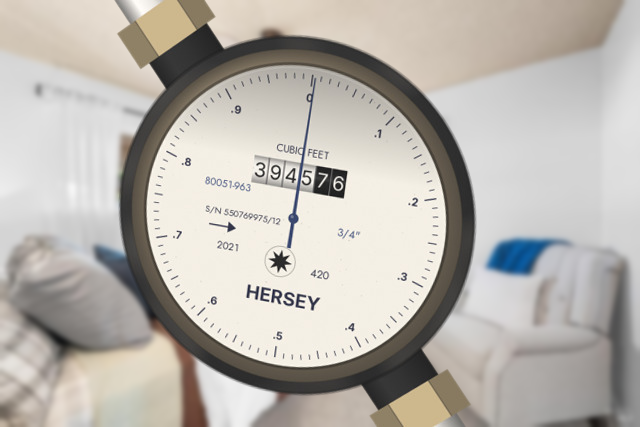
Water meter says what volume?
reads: 394576.00 ft³
